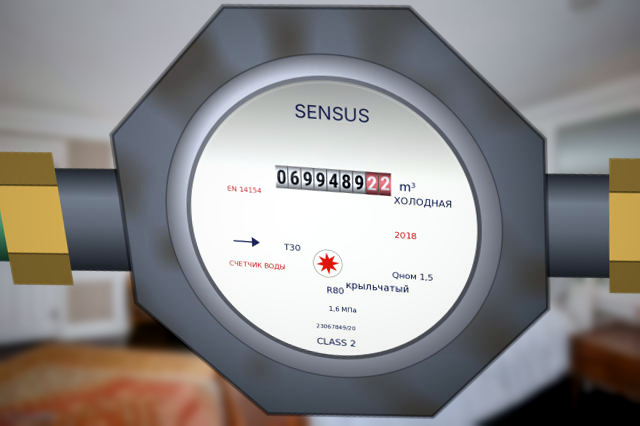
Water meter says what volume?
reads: 699489.22 m³
